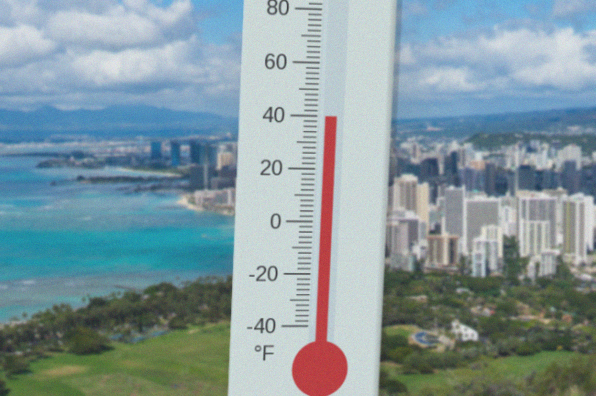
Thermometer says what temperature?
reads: 40 °F
